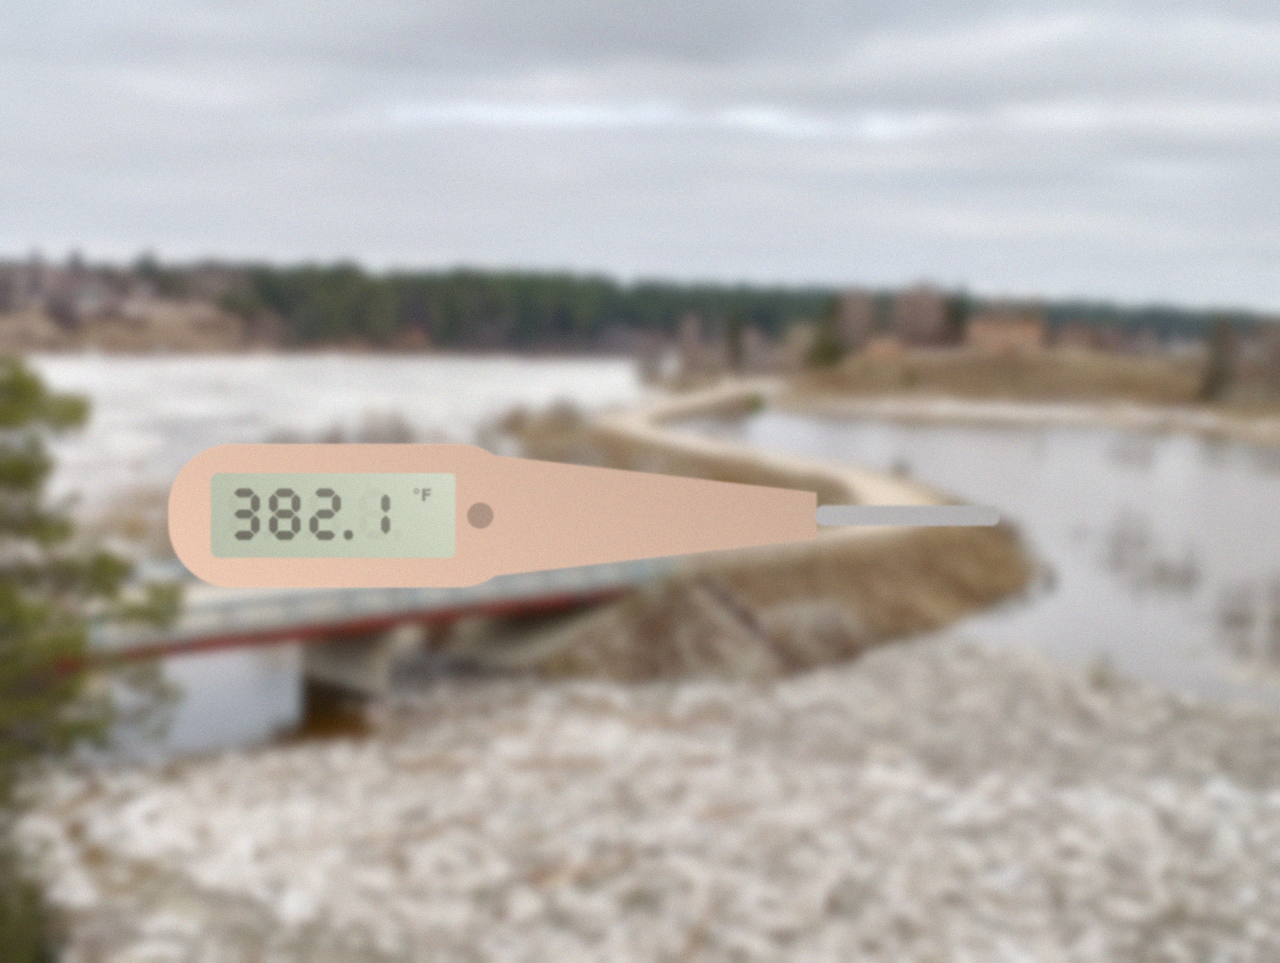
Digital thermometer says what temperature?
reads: 382.1 °F
